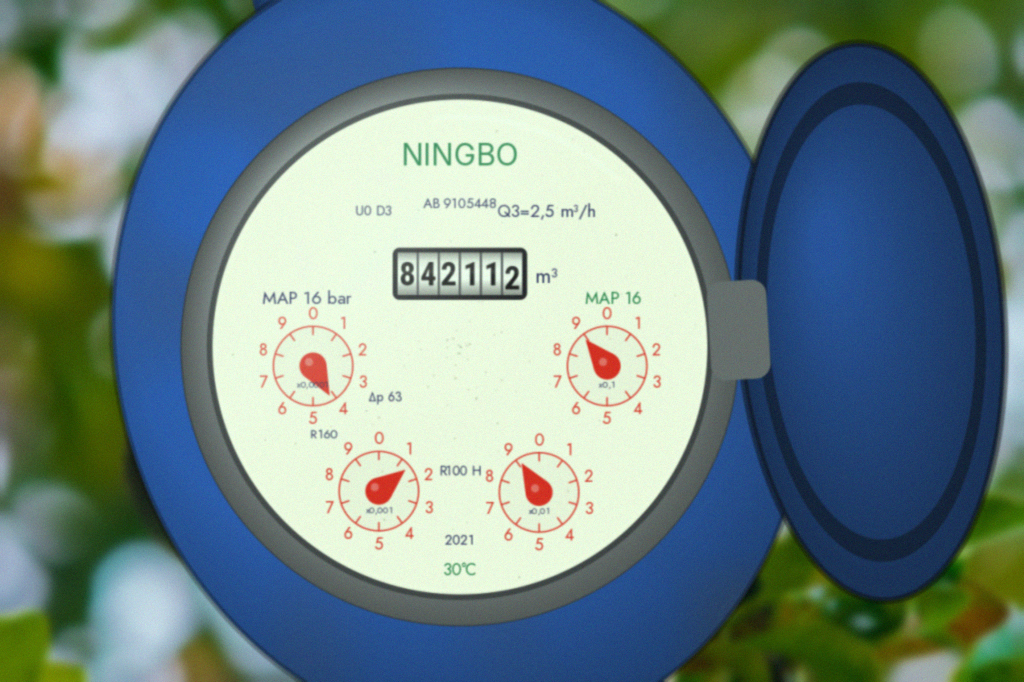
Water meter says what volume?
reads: 842111.8914 m³
